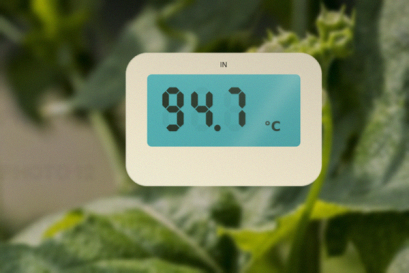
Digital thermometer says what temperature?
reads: 94.7 °C
